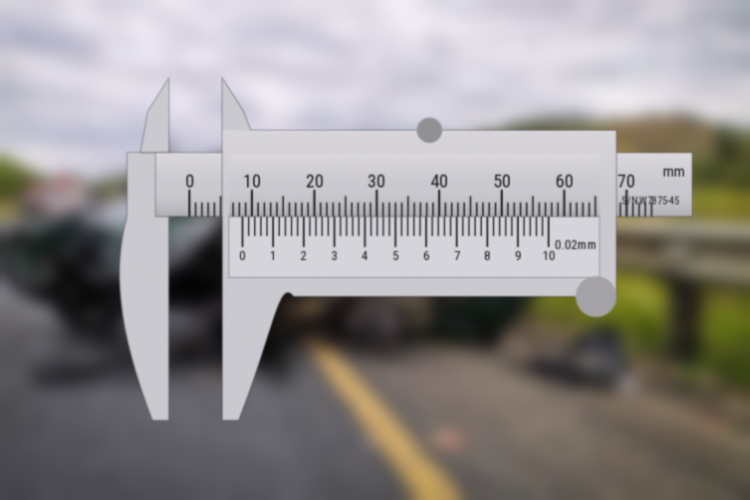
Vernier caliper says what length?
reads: 8.5 mm
